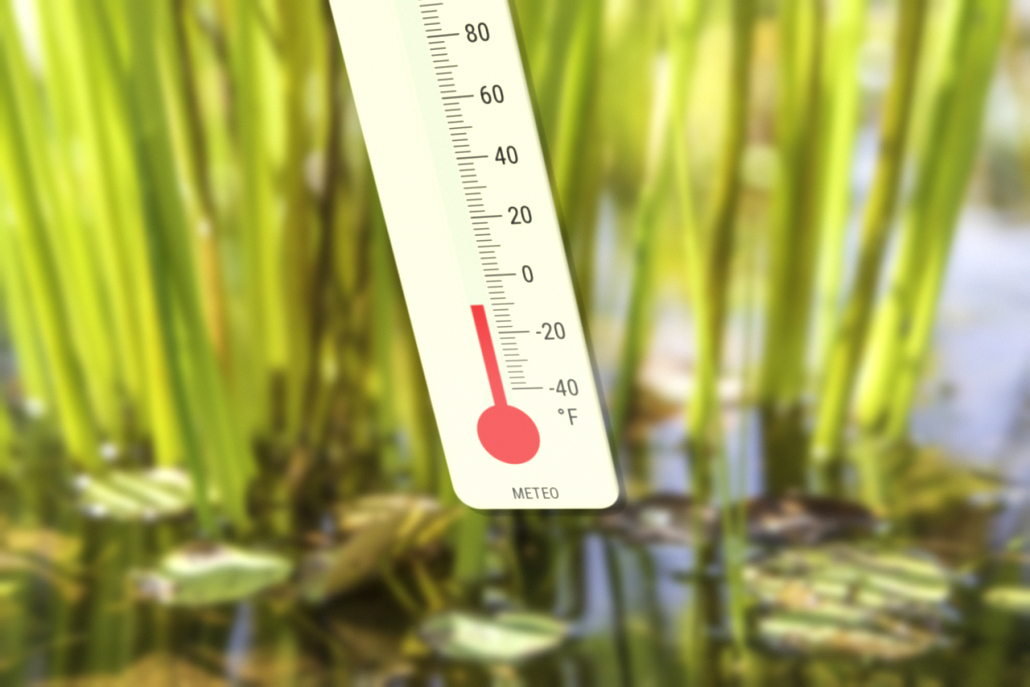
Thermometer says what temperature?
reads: -10 °F
